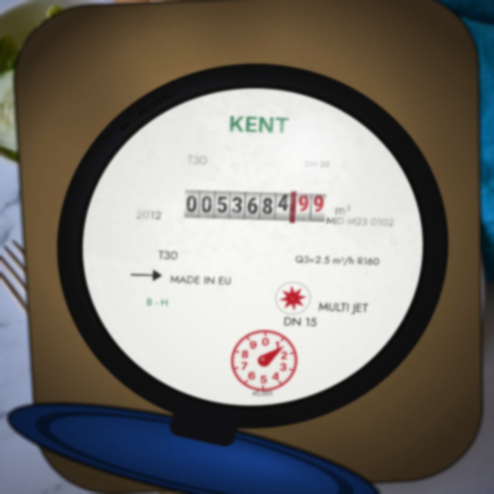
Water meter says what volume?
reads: 53684.991 m³
